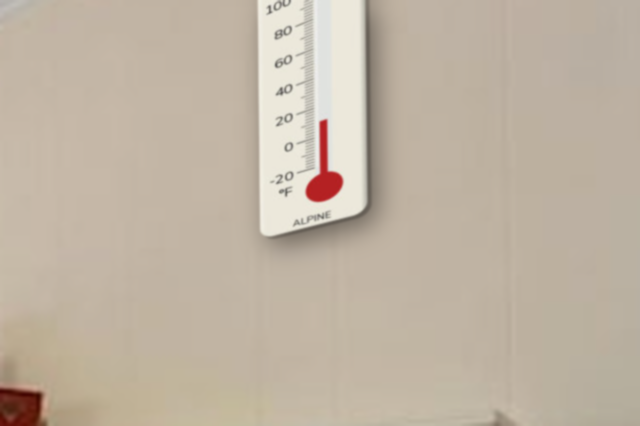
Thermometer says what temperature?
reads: 10 °F
